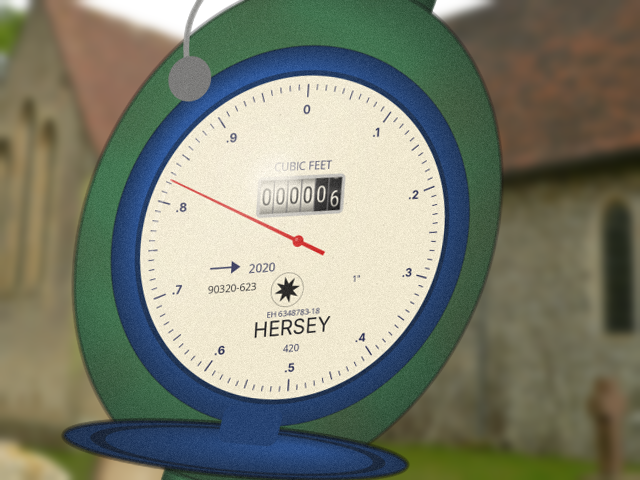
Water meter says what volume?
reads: 5.82 ft³
